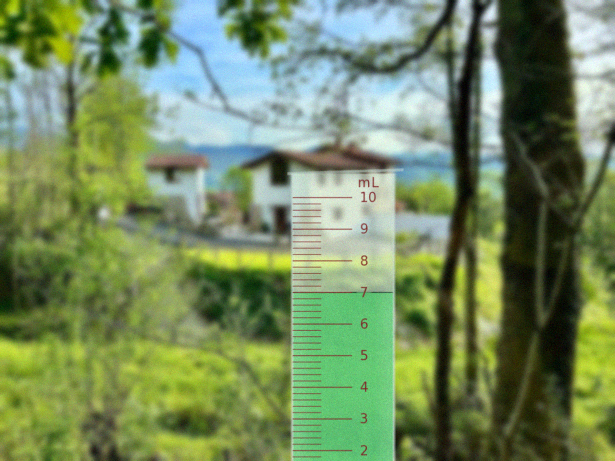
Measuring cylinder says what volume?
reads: 7 mL
